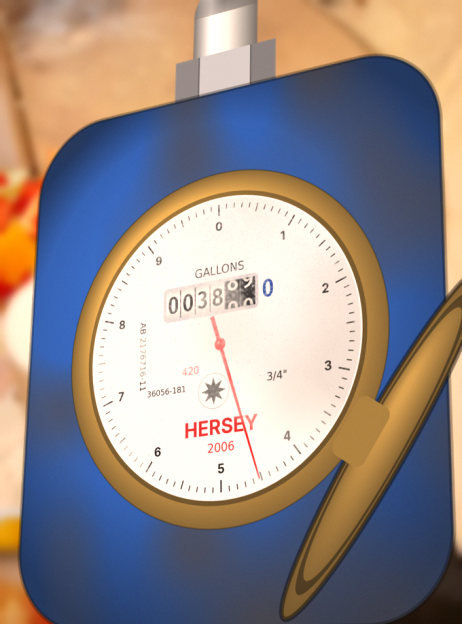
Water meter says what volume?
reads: 38894.5 gal
